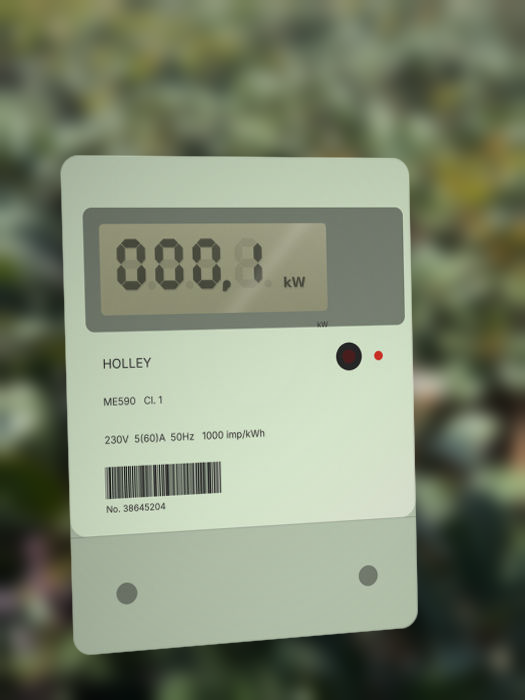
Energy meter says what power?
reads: 0.1 kW
